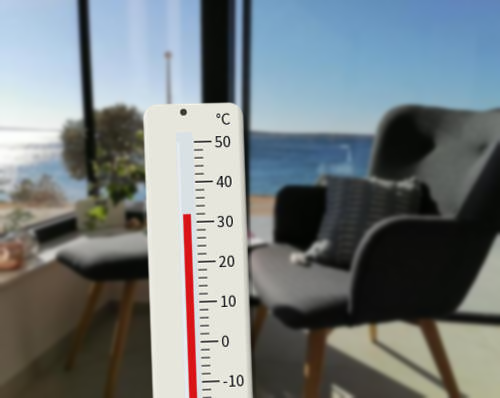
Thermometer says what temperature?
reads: 32 °C
